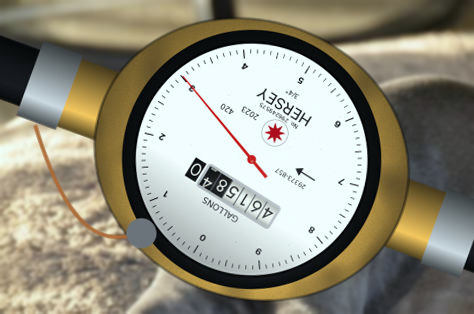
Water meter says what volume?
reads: 4615843.0 gal
